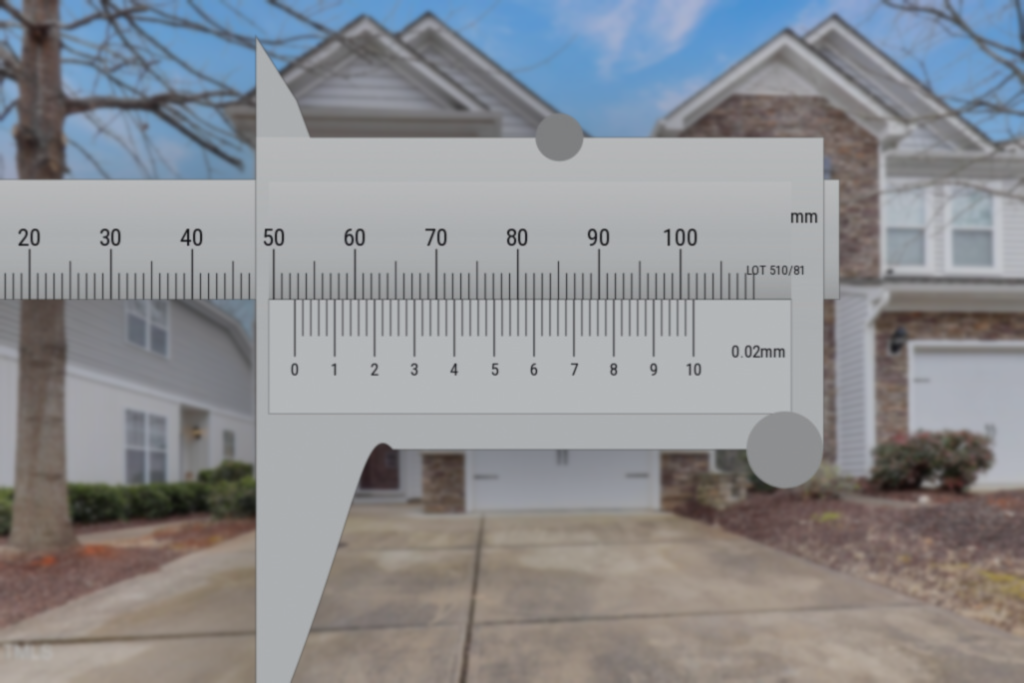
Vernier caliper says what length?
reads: 52.6 mm
